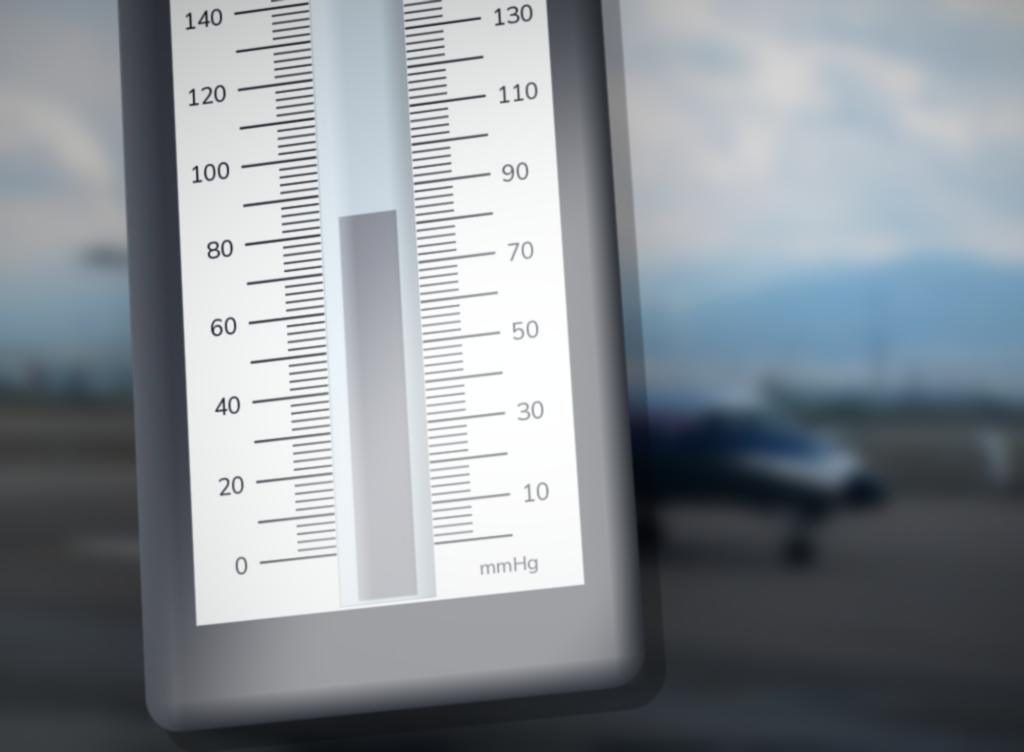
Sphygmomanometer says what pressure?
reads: 84 mmHg
